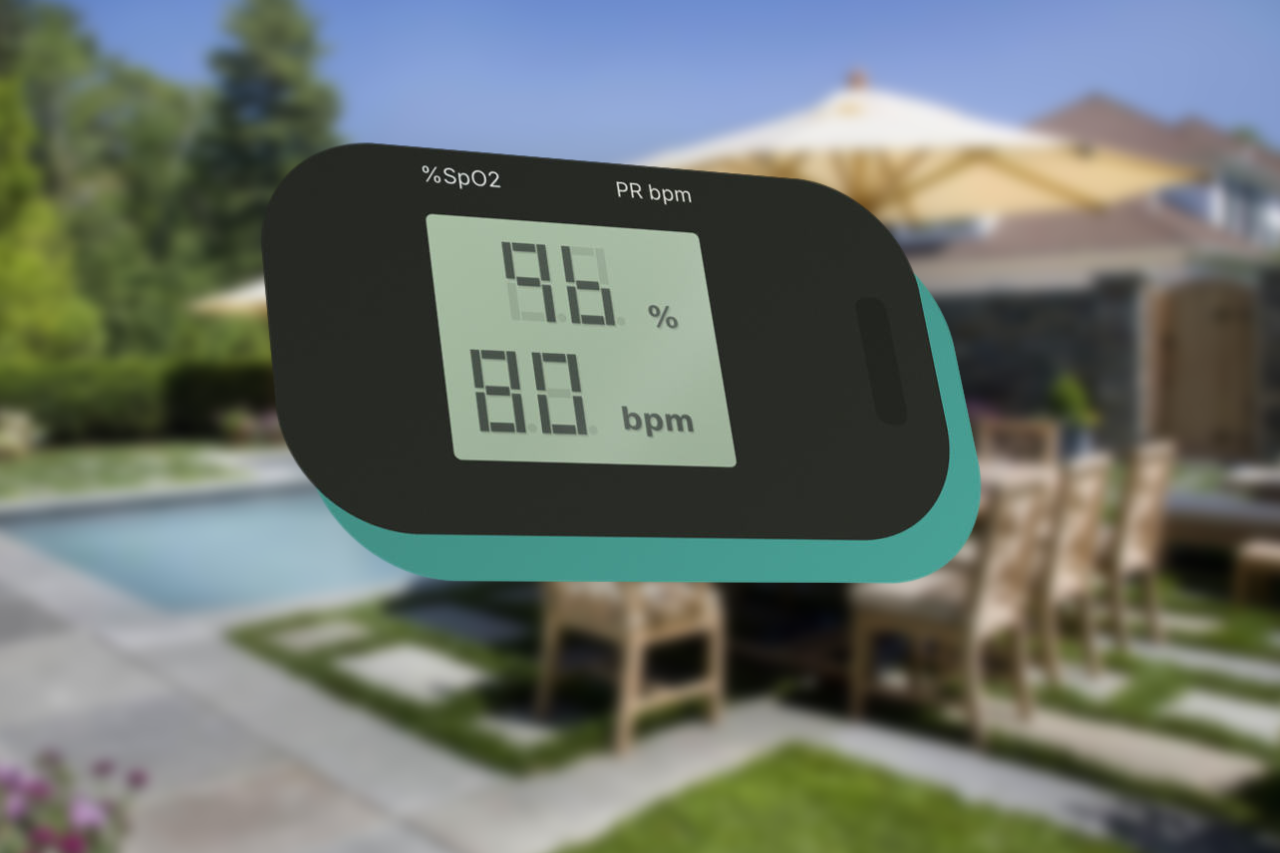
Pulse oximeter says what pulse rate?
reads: 80 bpm
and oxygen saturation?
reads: 96 %
